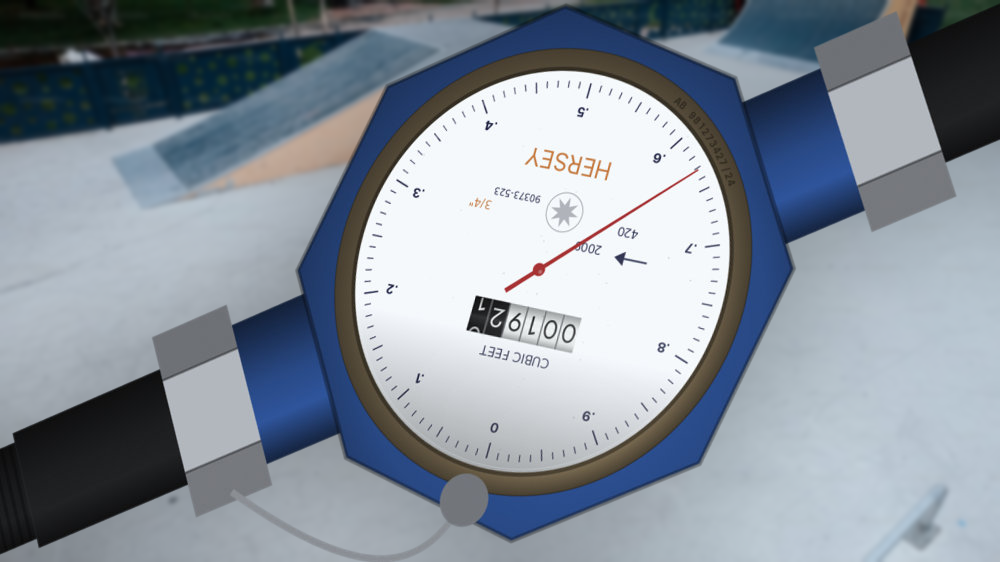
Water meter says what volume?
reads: 1920.63 ft³
